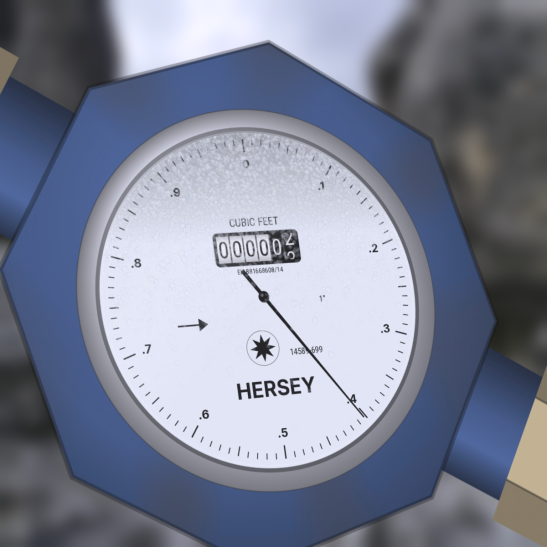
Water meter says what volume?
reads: 2.40 ft³
